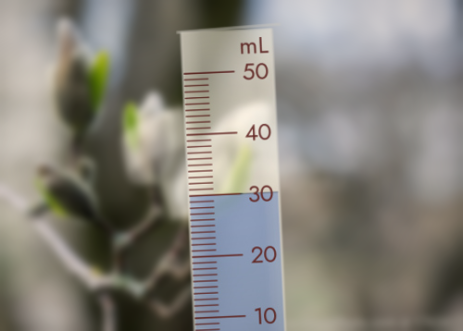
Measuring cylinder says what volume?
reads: 30 mL
